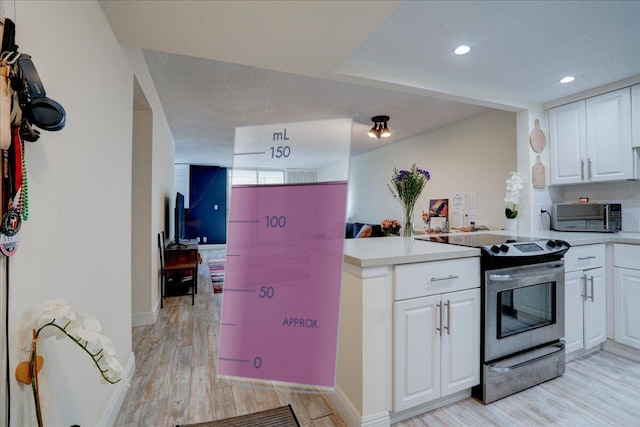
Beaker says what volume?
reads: 125 mL
